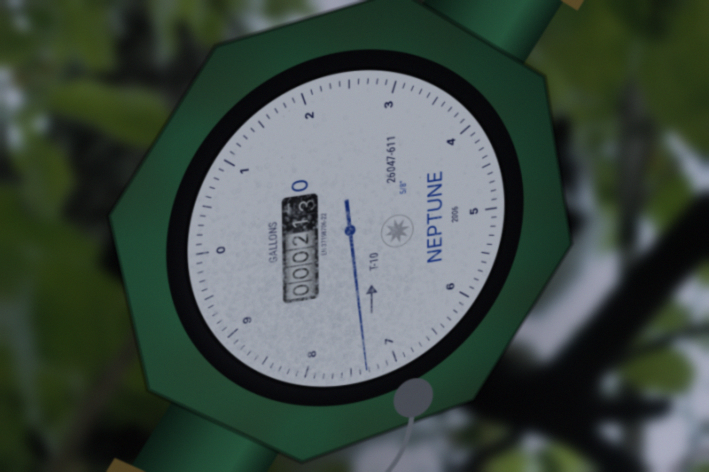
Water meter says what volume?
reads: 2127.3 gal
